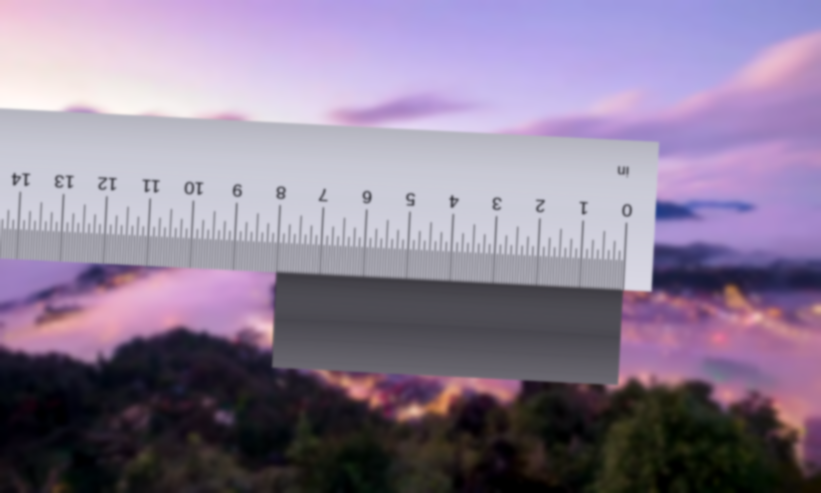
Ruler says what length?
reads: 8 in
